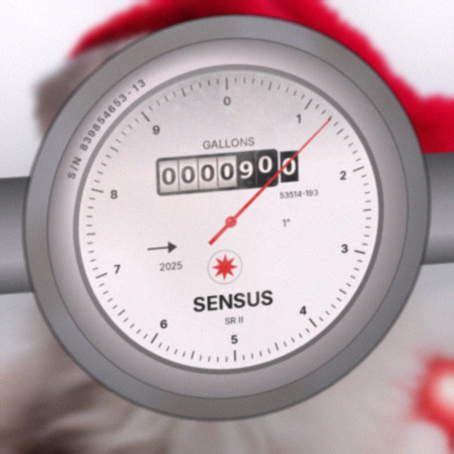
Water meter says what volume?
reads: 901.3 gal
